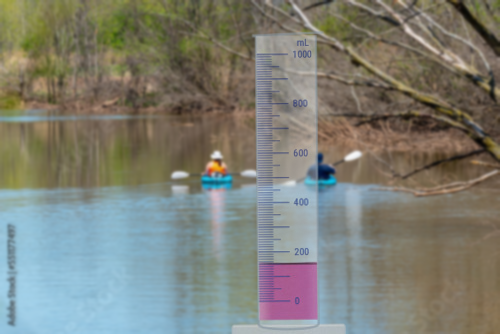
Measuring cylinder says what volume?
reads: 150 mL
